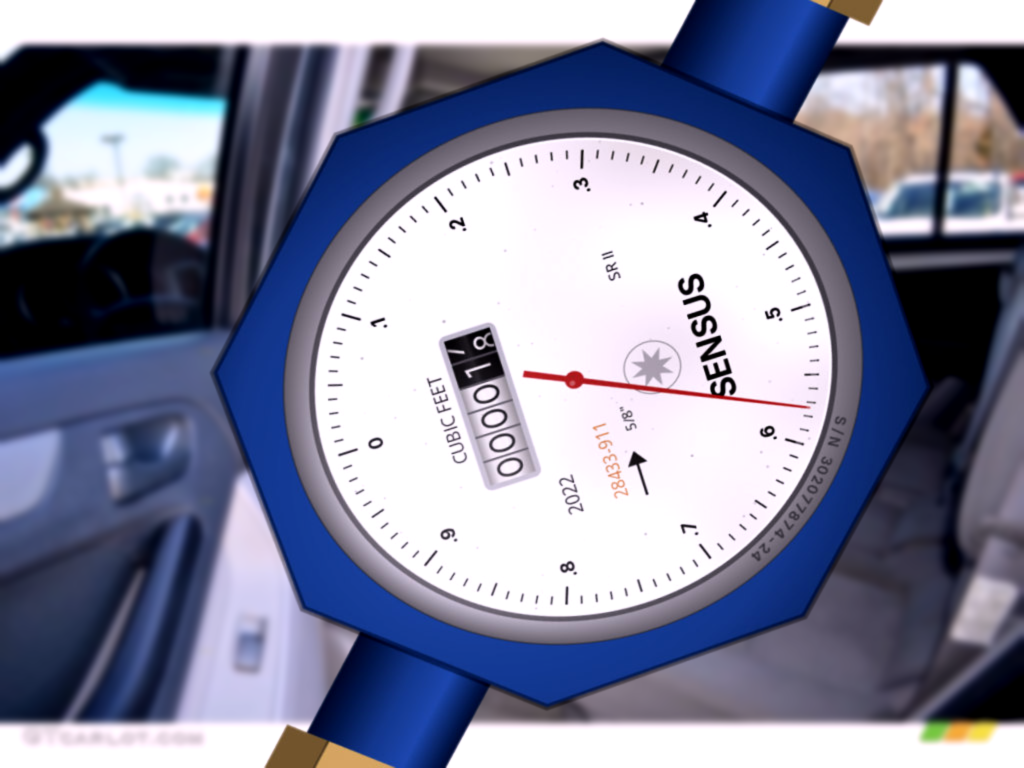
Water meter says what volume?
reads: 17.57 ft³
